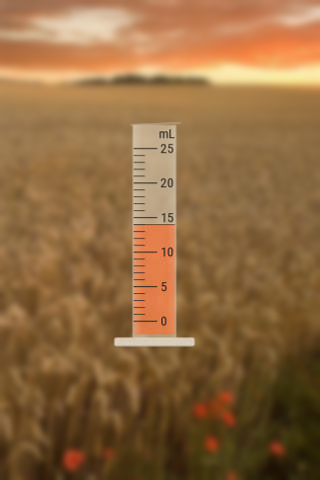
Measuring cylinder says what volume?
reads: 14 mL
